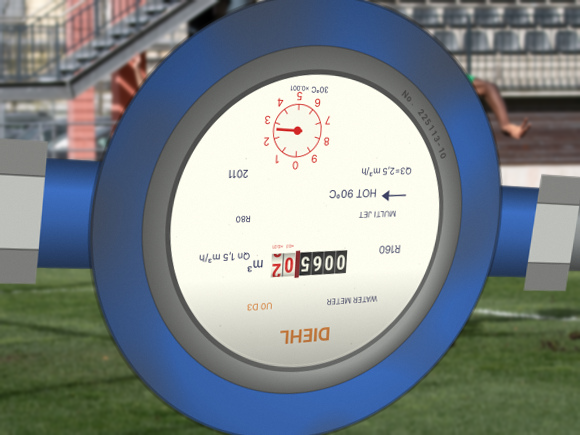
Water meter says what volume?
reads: 65.022 m³
